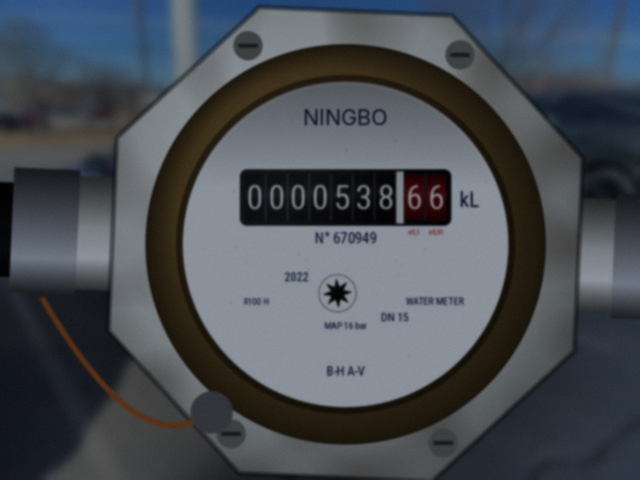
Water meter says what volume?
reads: 538.66 kL
